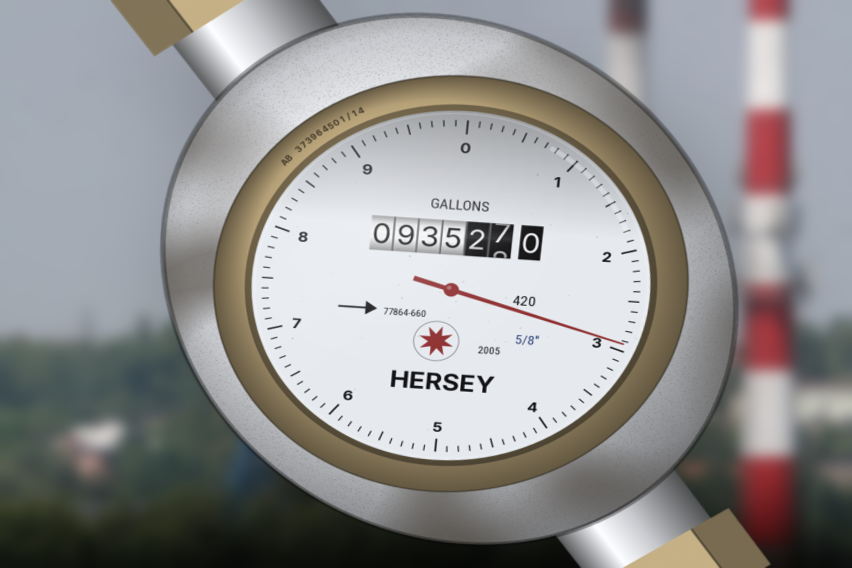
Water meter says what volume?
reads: 935272.9 gal
